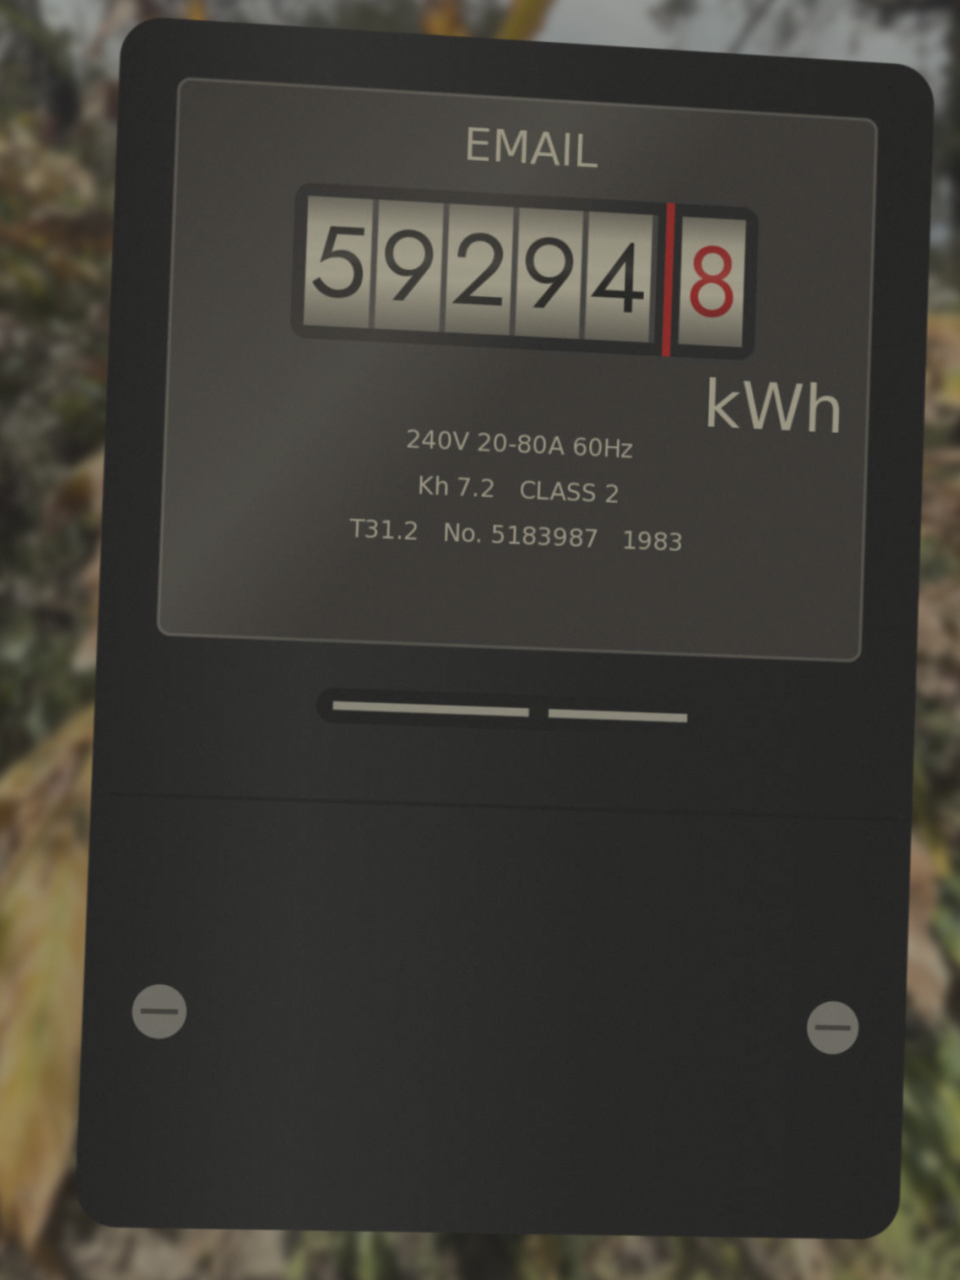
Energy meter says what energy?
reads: 59294.8 kWh
